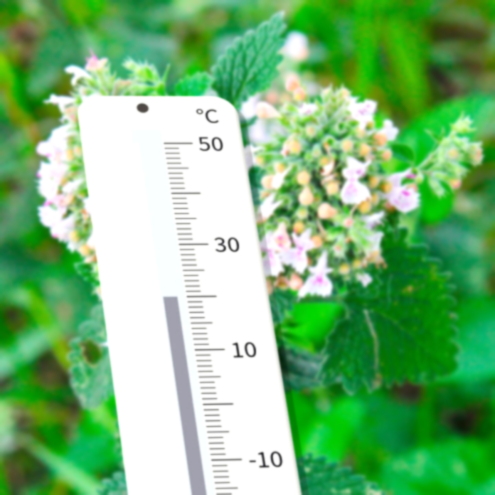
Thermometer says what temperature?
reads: 20 °C
